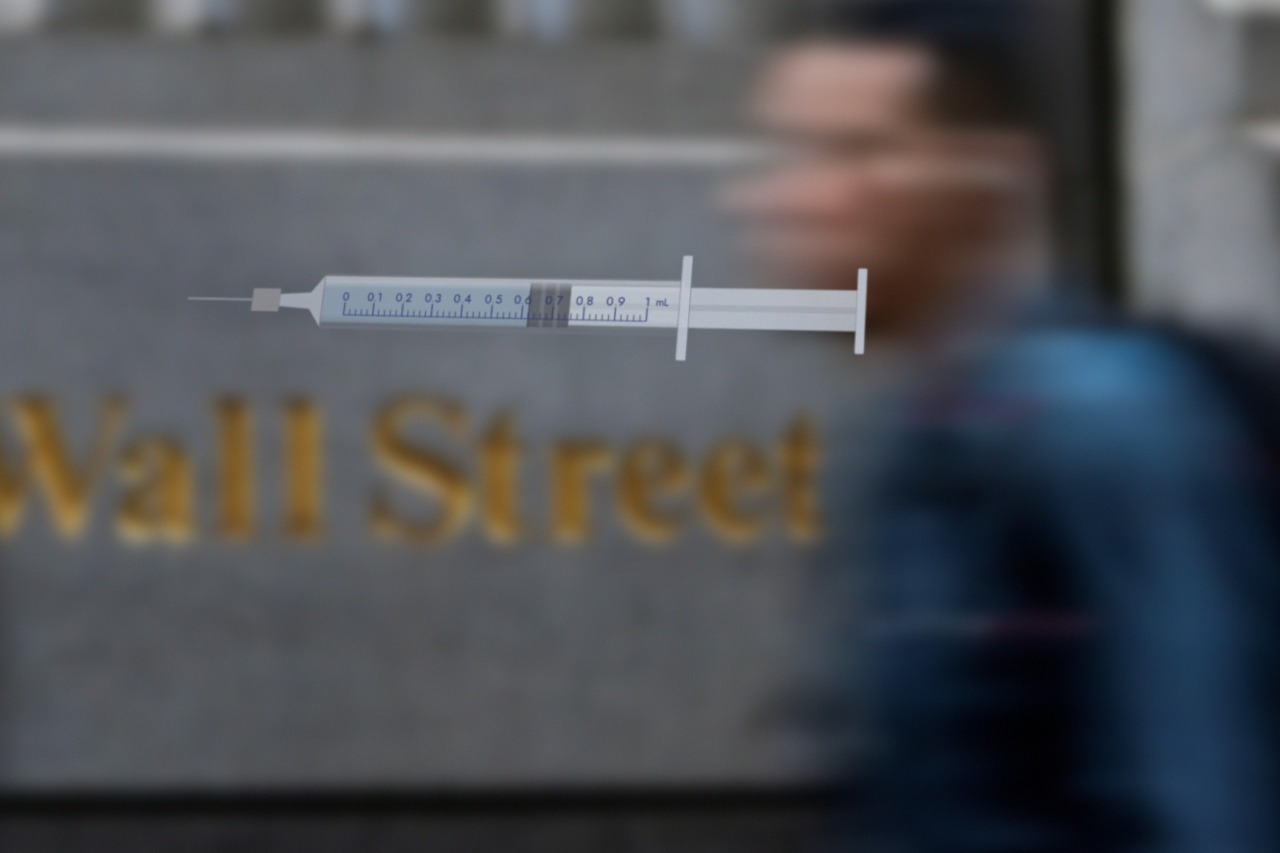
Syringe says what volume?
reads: 0.62 mL
